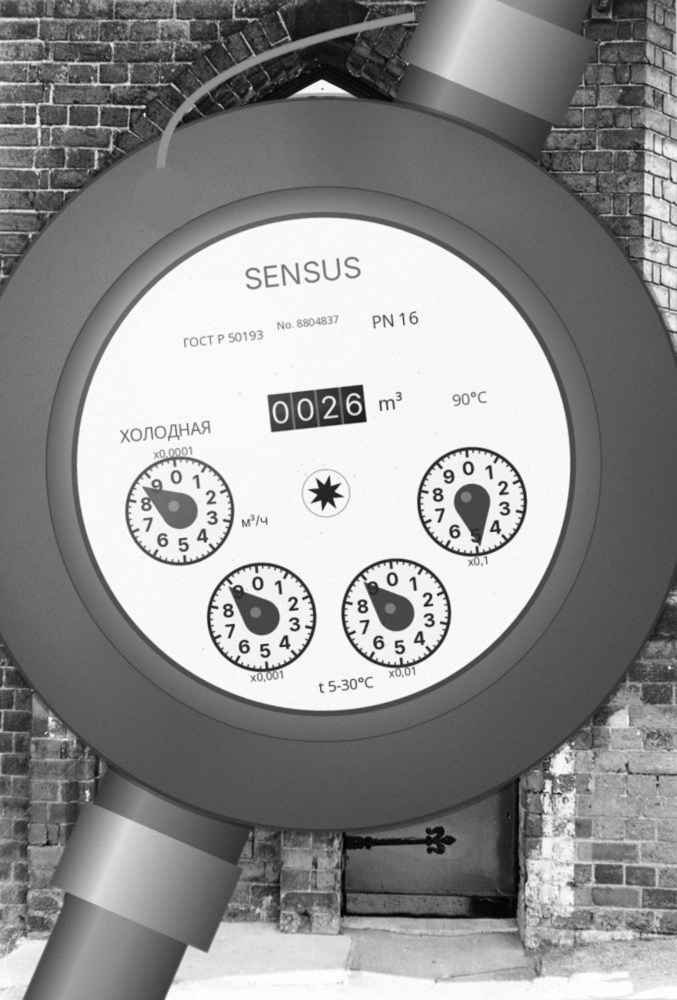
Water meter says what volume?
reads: 26.4888 m³
